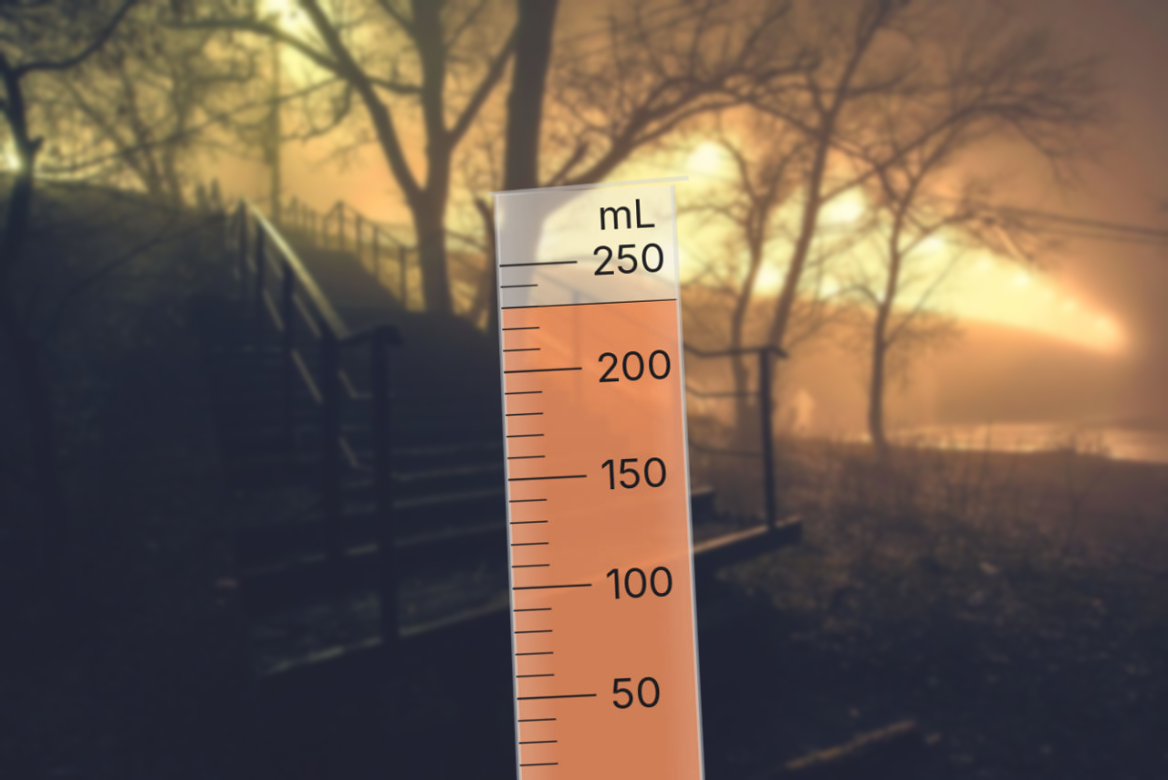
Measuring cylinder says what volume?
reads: 230 mL
